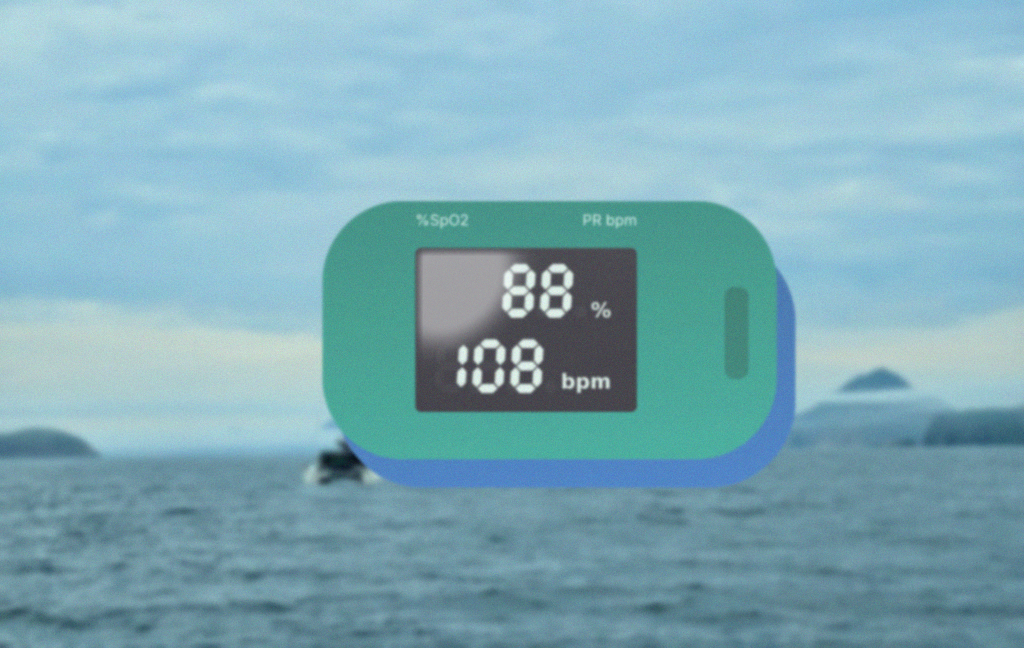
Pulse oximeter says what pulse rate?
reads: 108 bpm
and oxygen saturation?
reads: 88 %
